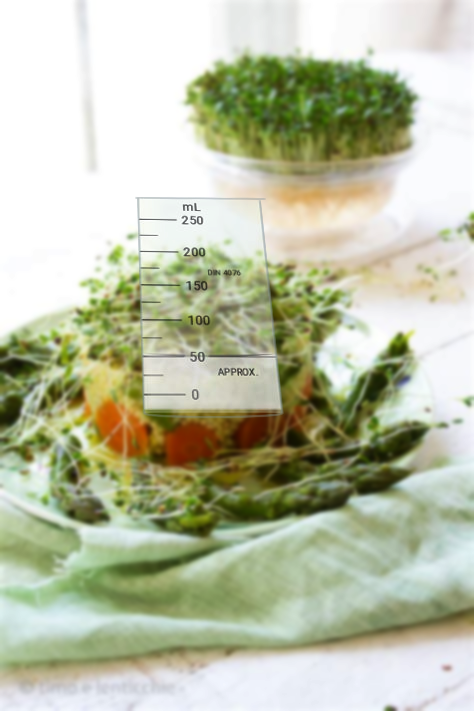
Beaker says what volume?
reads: 50 mL
